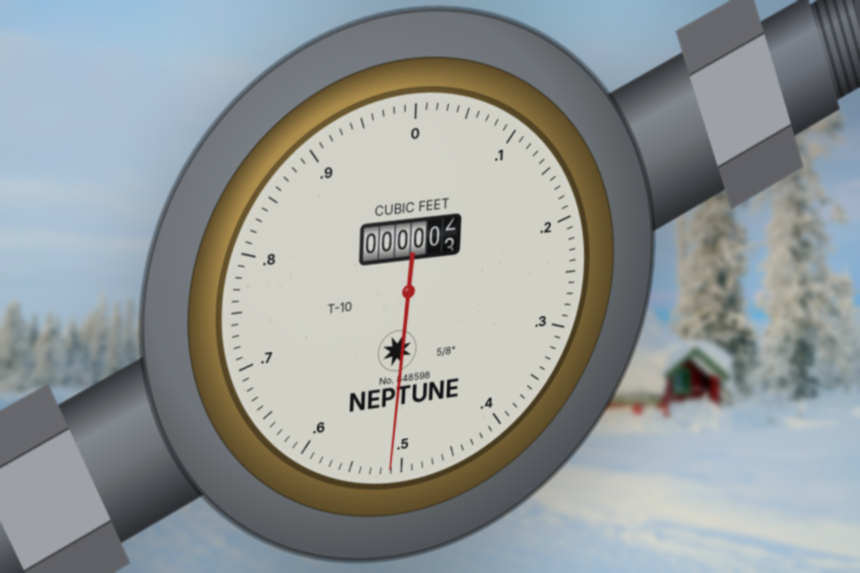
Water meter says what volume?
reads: 2.51 ft³
